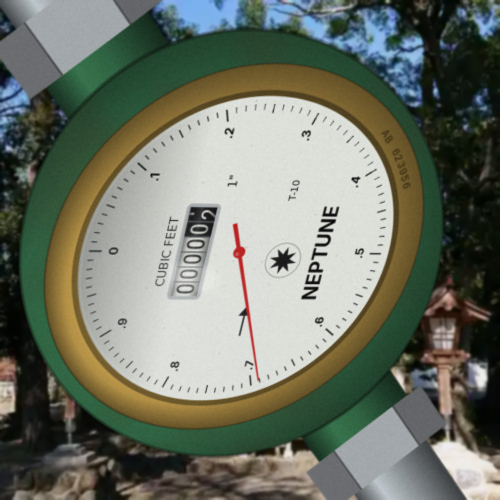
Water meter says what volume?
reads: 1.69 ft³
